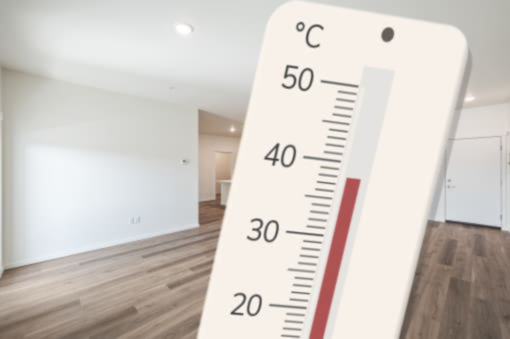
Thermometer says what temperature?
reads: 38 °C
